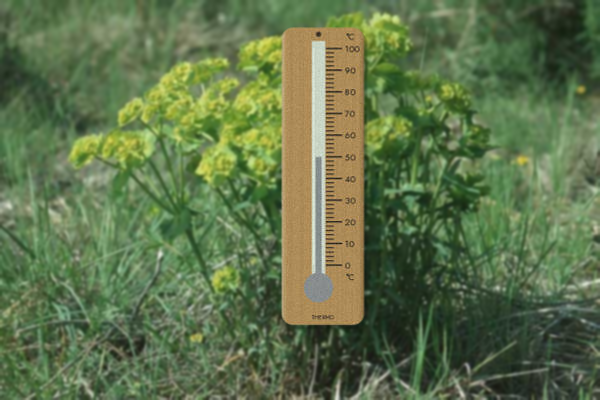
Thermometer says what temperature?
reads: 50 °C
